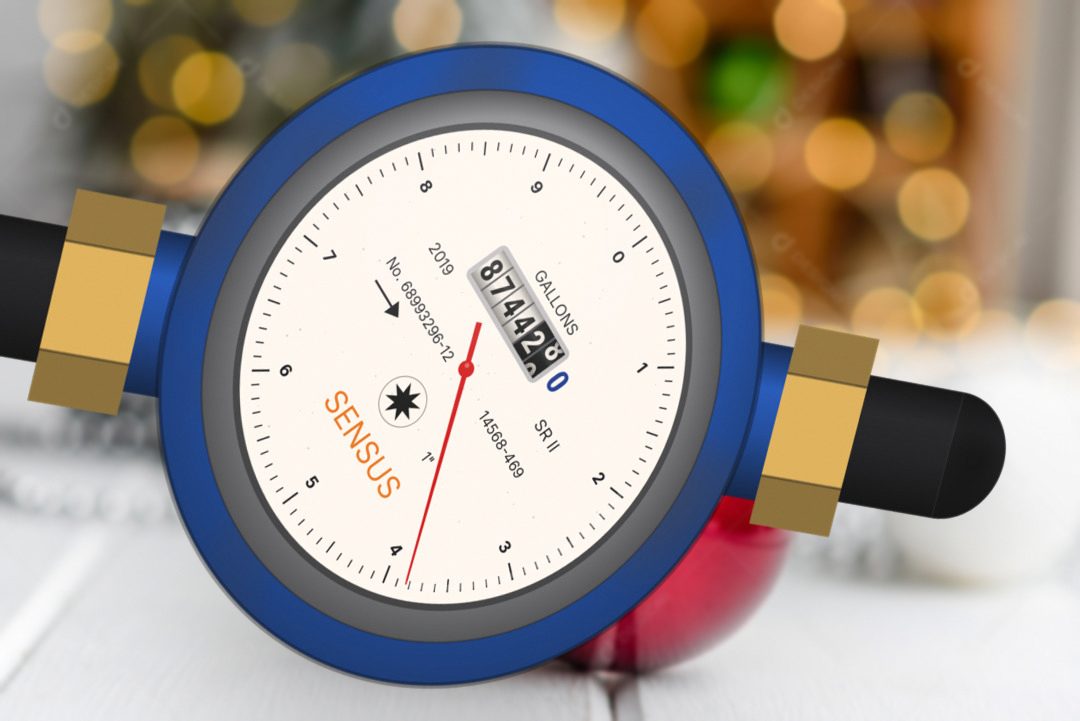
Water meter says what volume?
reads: 8744283.8 gal
